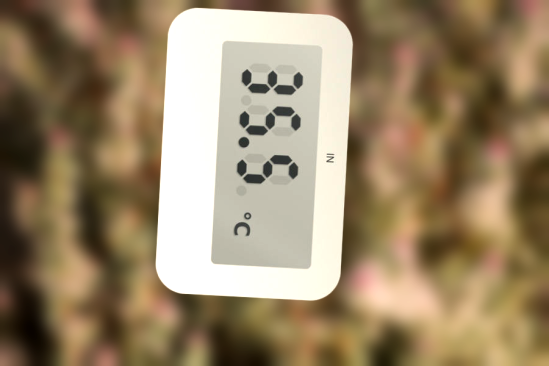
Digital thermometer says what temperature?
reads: 35.5 °C
